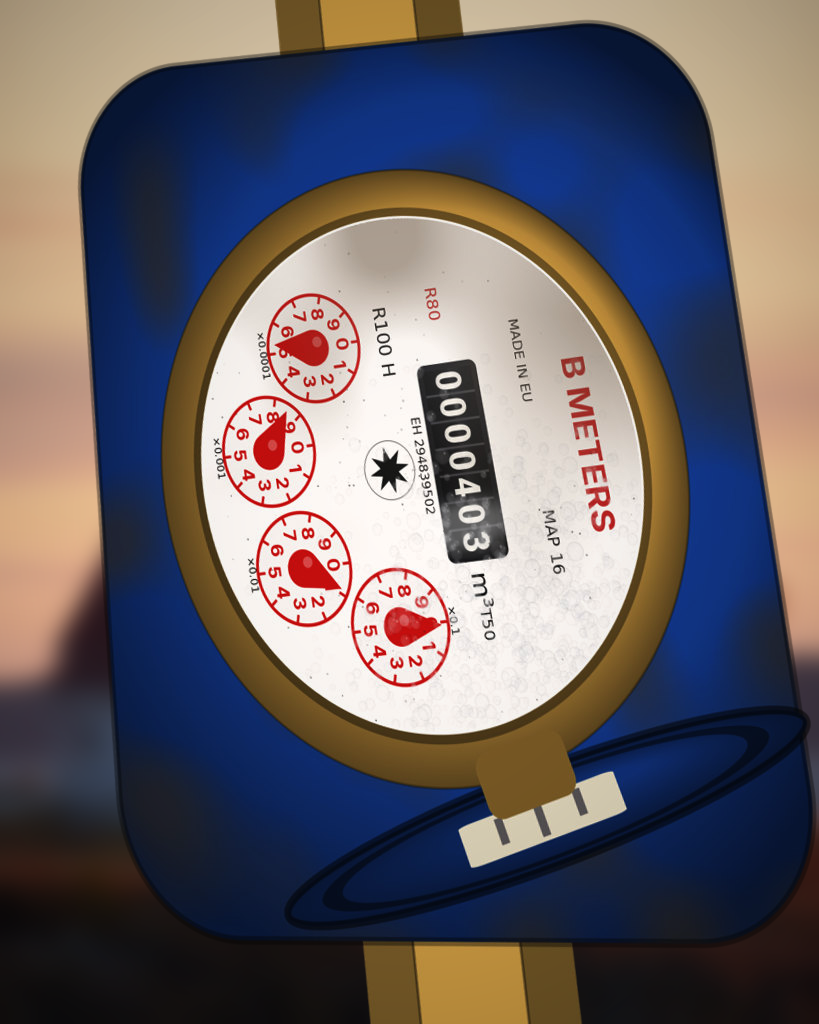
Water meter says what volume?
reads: 403.0085 m³
